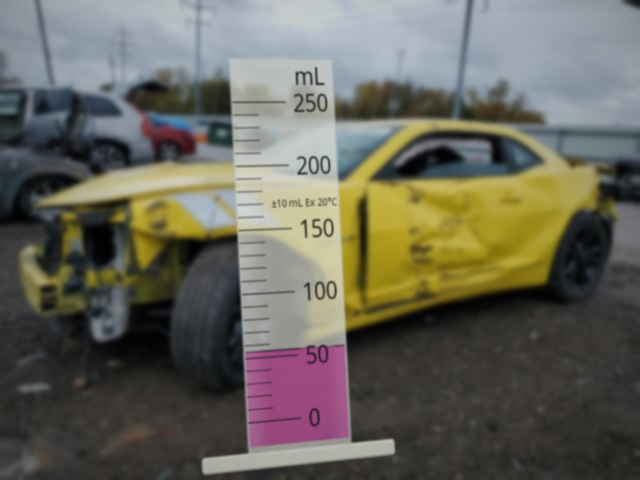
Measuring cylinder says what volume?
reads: 55 mL
